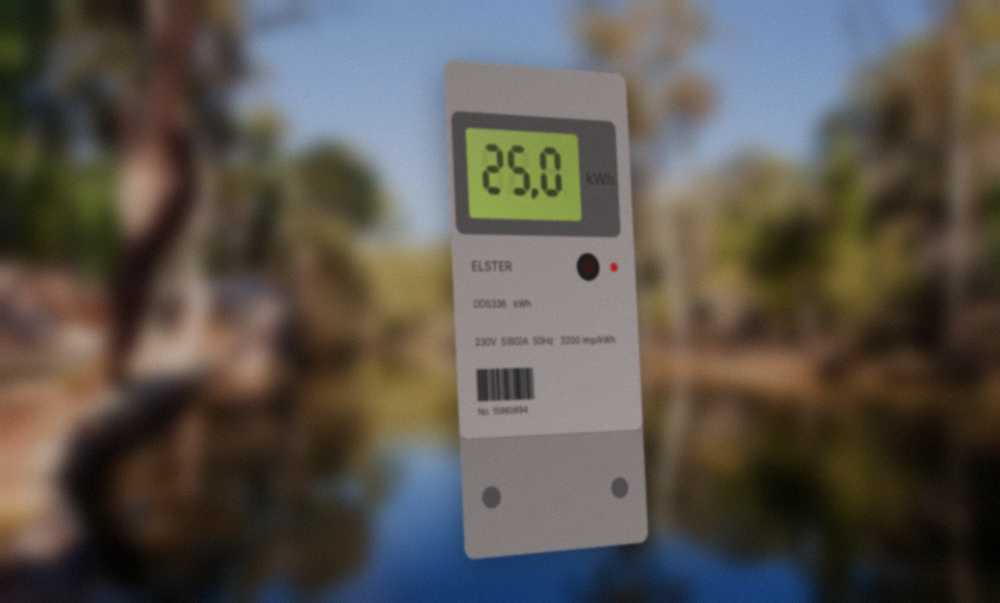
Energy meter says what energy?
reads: 25.0 kWh
